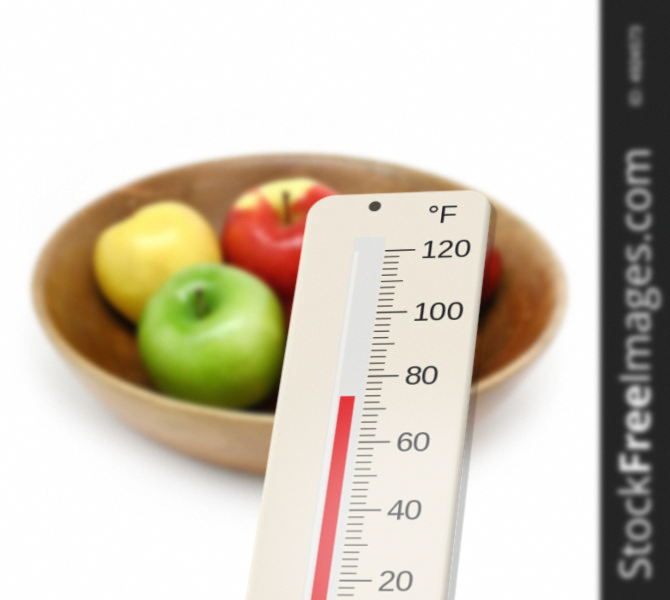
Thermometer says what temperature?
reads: 74 °F
